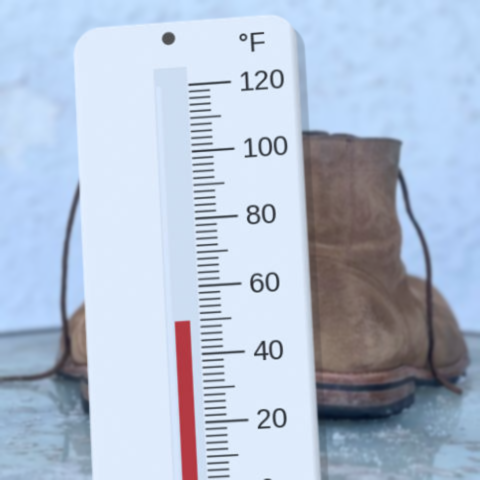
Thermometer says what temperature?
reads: 50 °F
